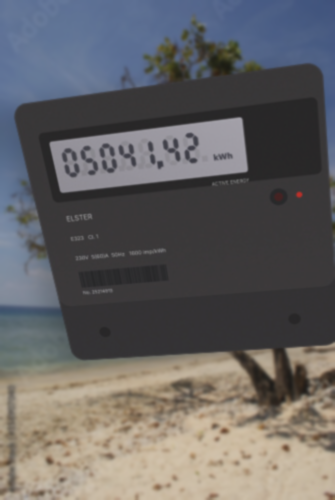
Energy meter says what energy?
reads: 5041.42 kWh
